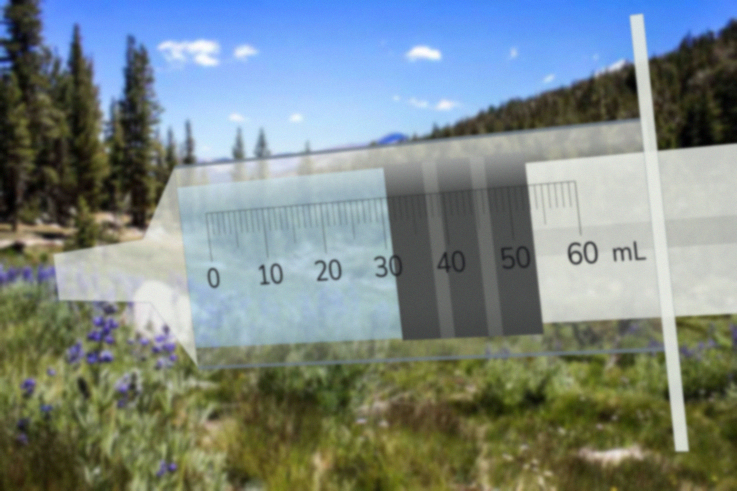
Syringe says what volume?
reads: 31 mL
